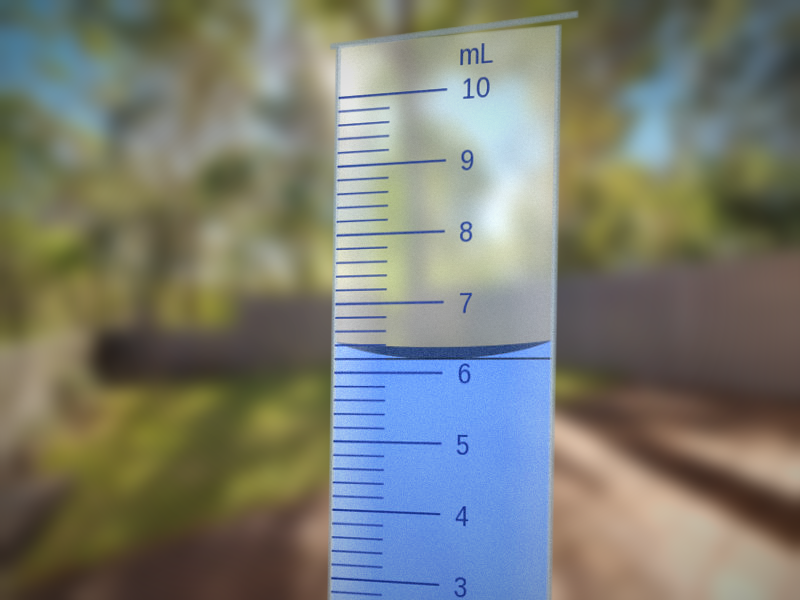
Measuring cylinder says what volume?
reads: 6.2 mL
